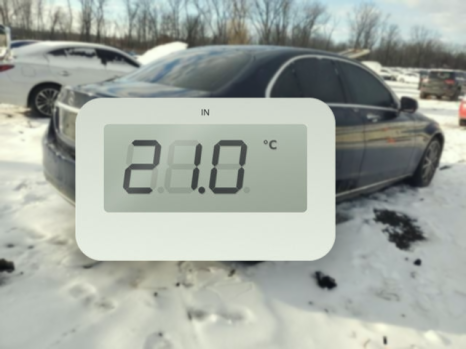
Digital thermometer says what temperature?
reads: 21.0 °C
